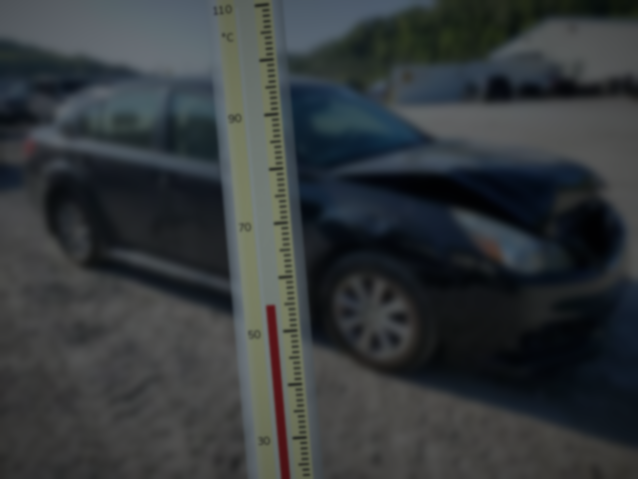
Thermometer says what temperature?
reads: 55 °C
